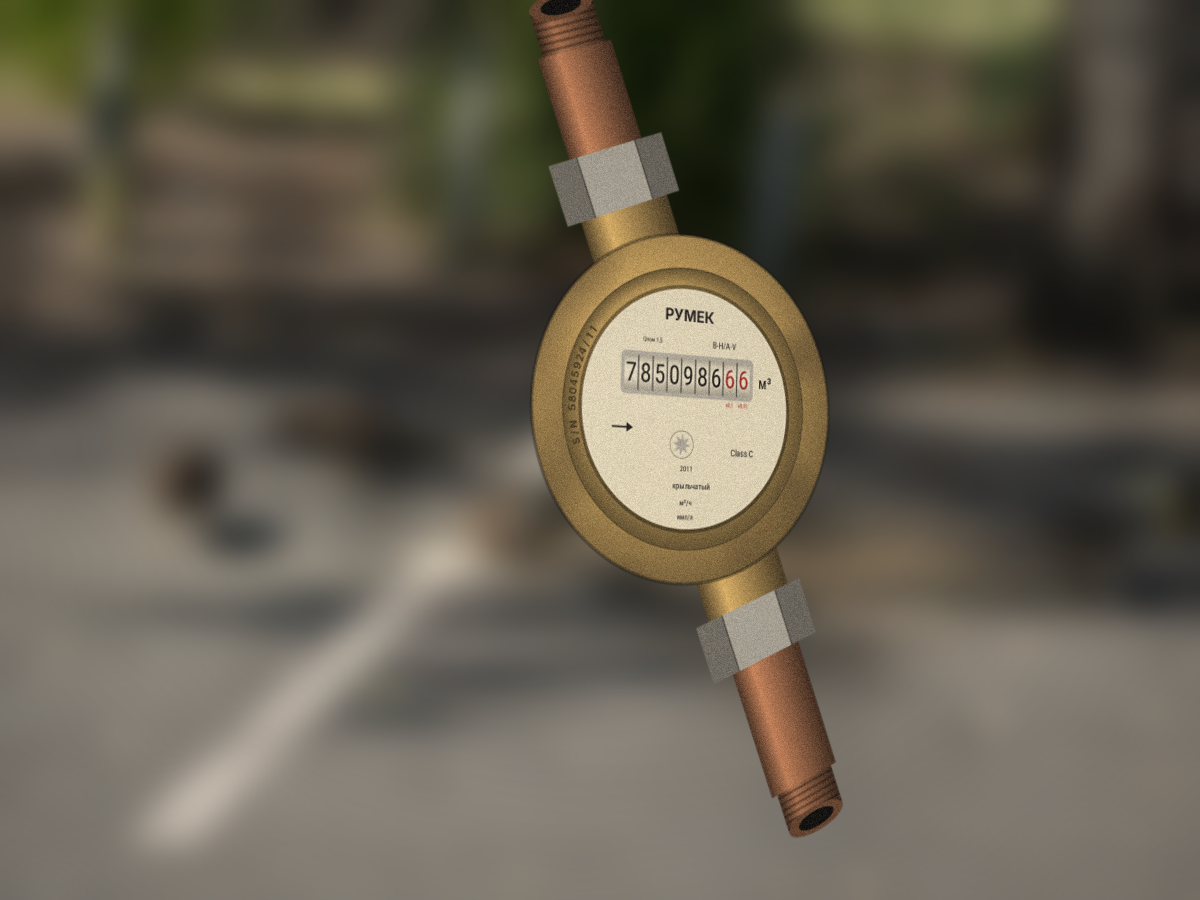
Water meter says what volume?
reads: 7850986.66 m³
